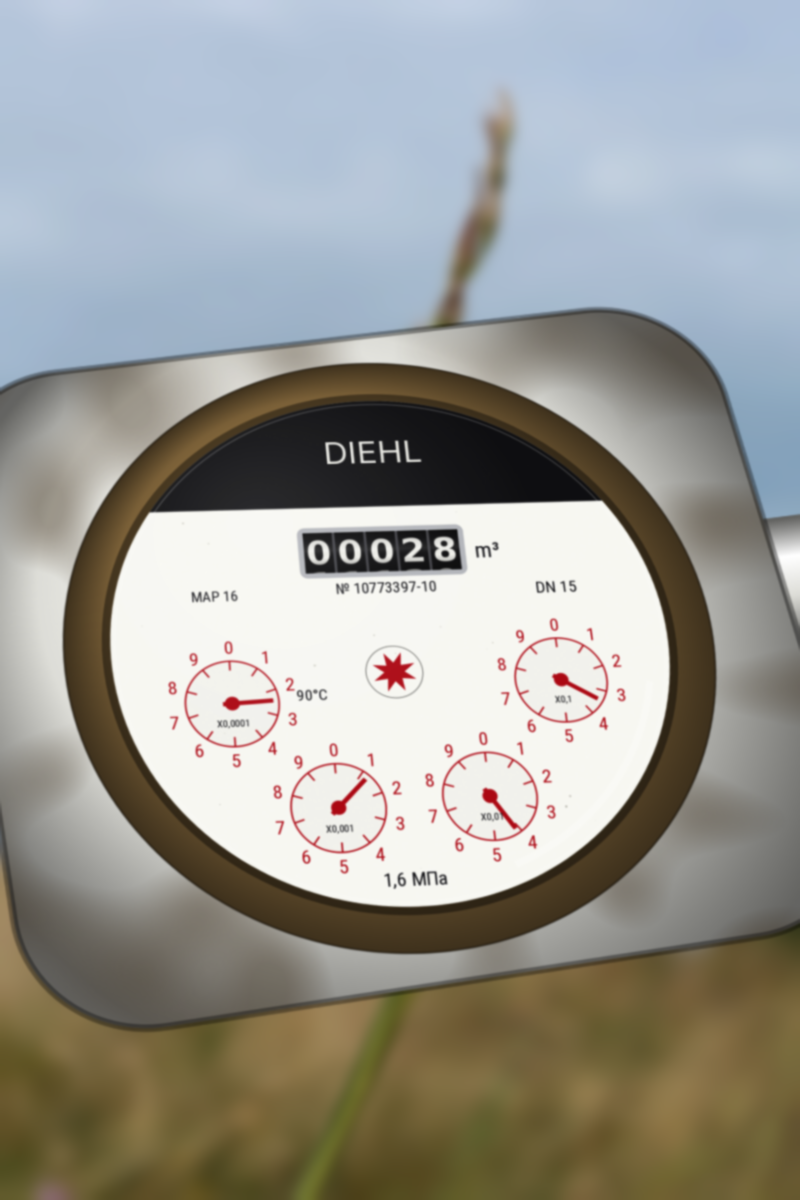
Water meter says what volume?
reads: 28.3412 m³
